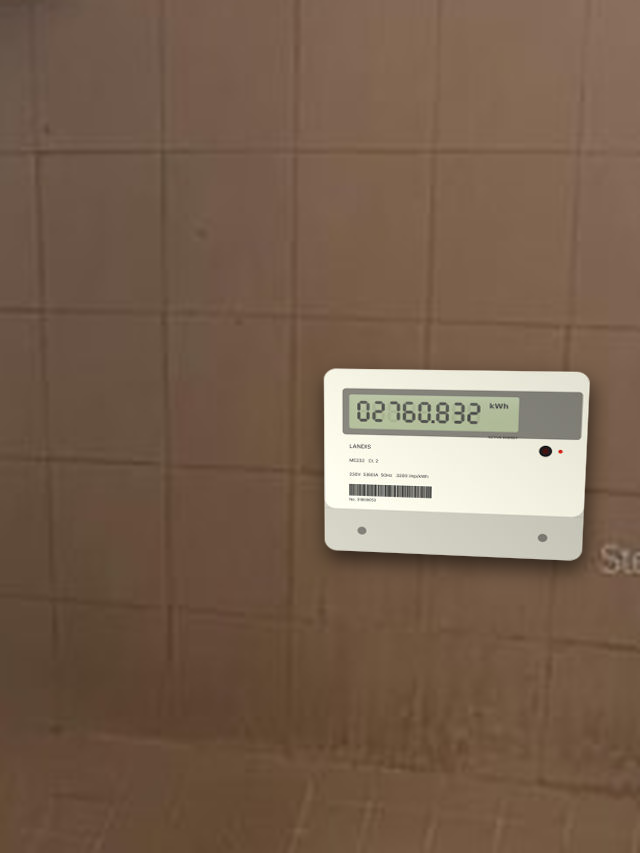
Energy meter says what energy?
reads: 2760.832 kWh
